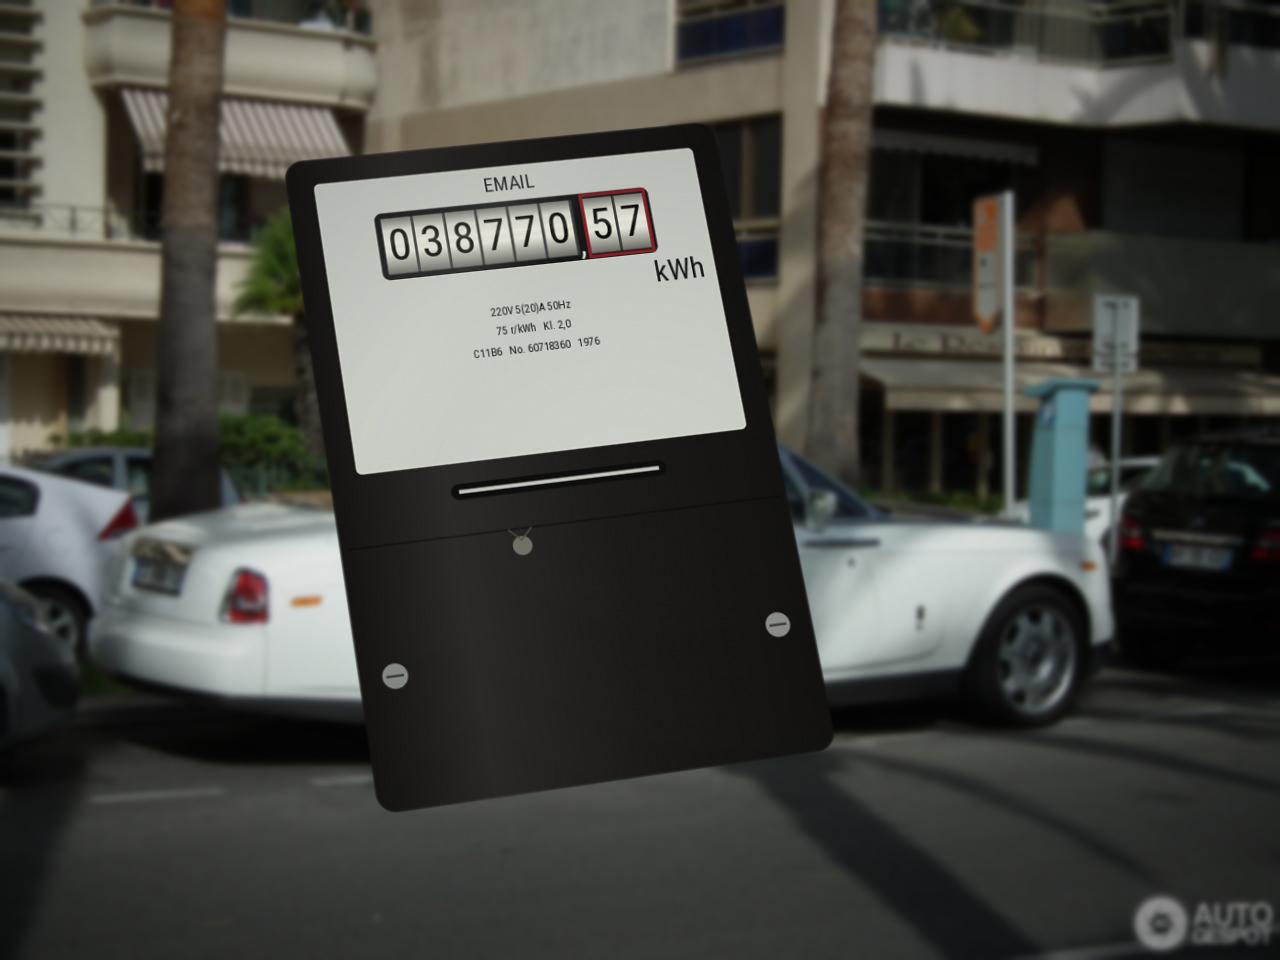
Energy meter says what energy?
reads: 38770.57 kWh
